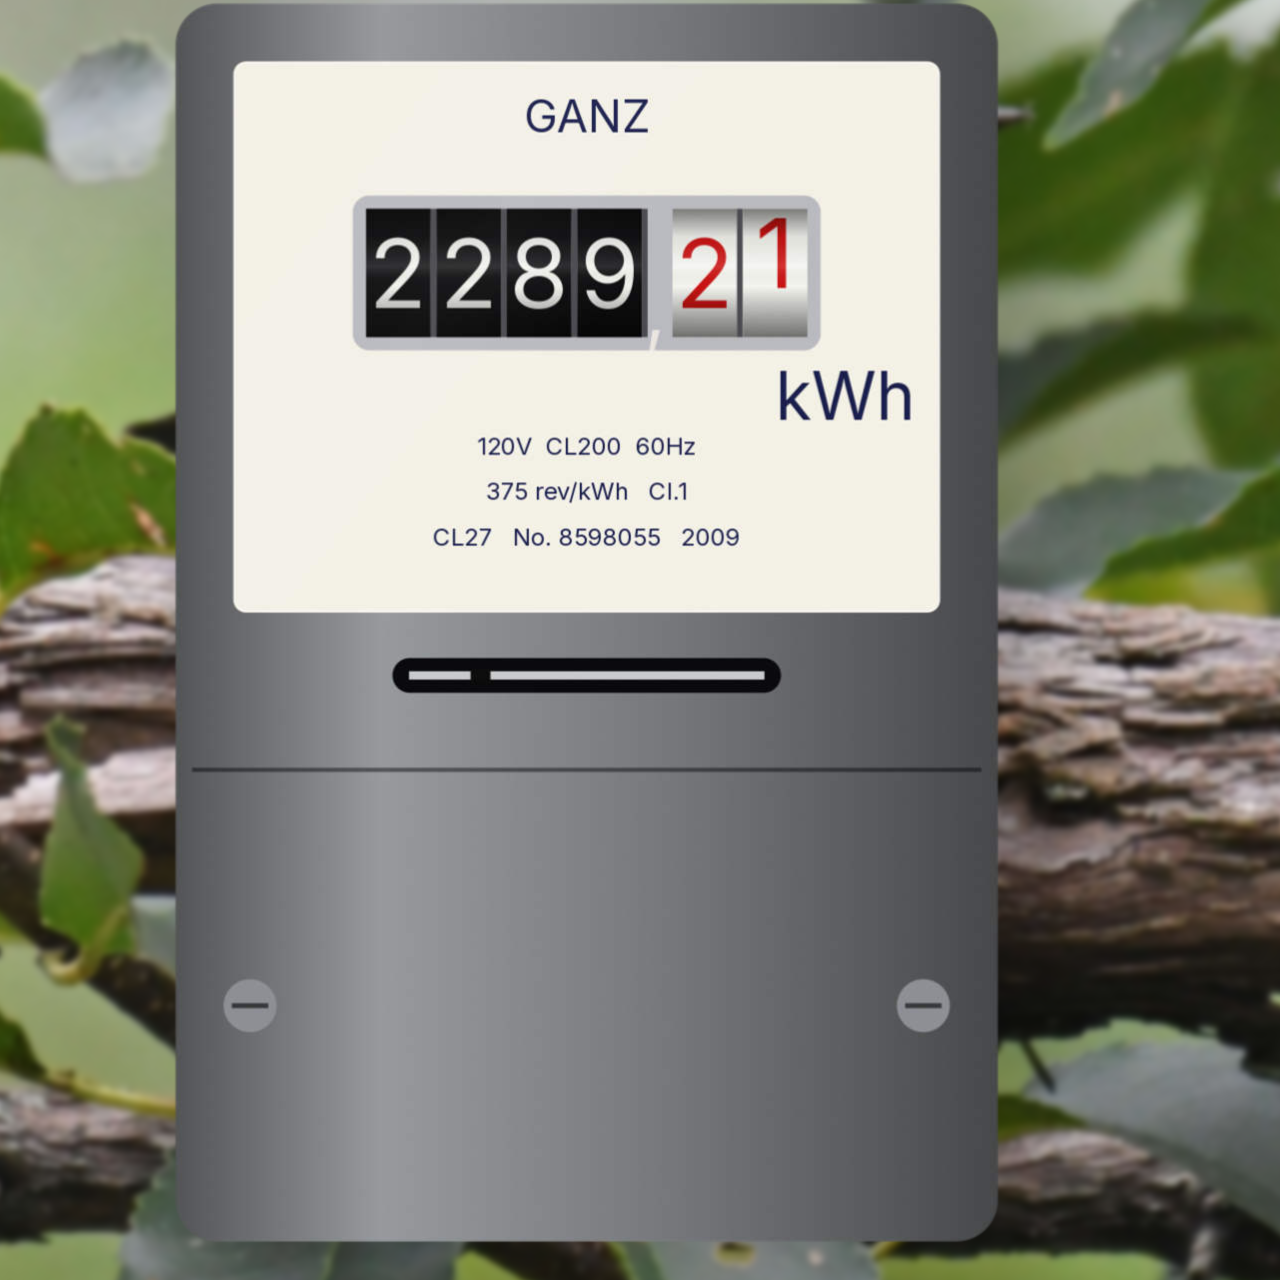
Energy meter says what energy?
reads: 2289.21 kWh
